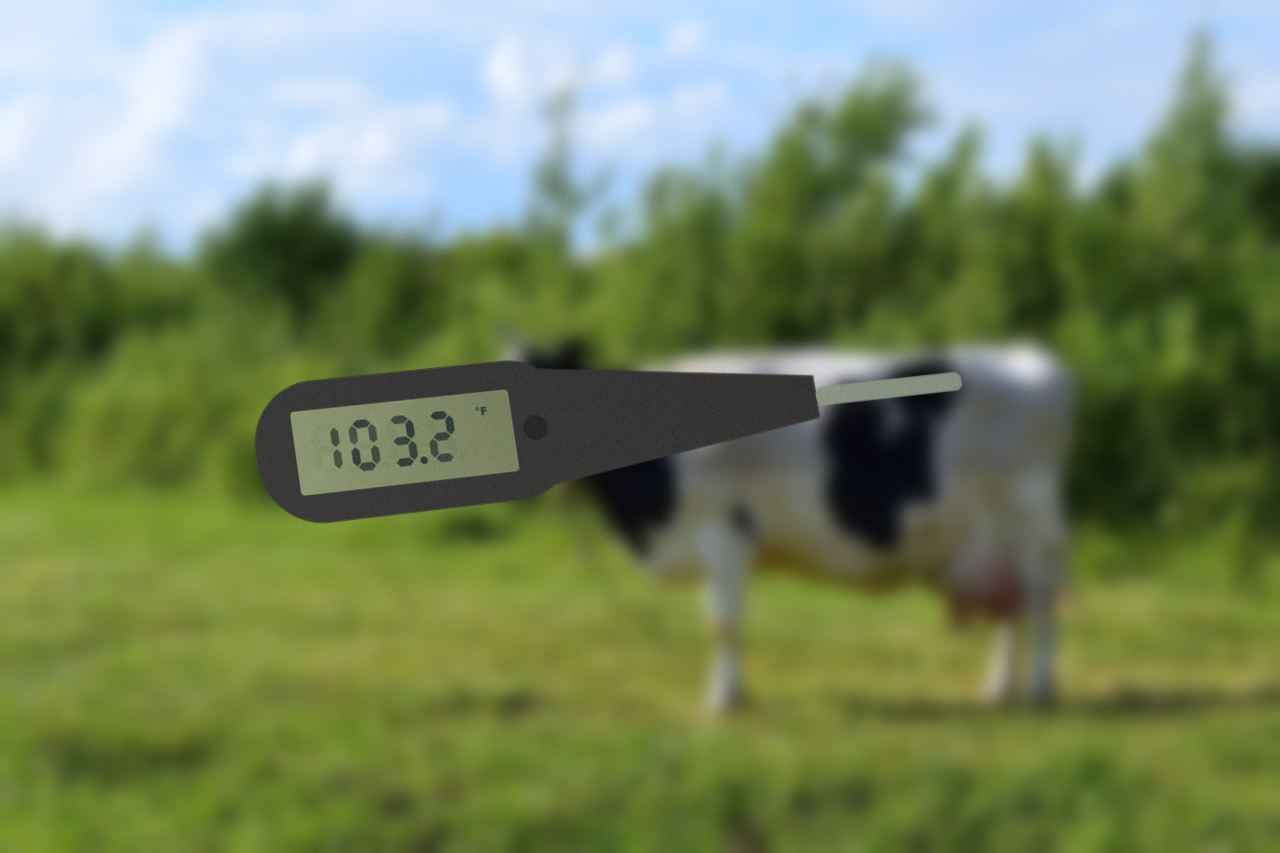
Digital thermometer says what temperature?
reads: 103.2 °F
